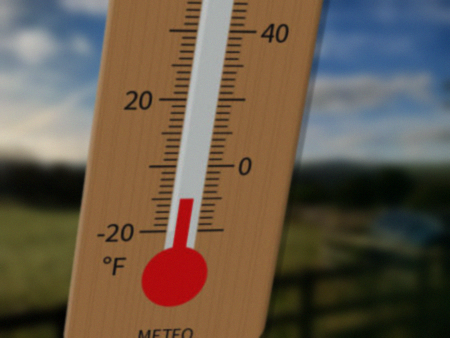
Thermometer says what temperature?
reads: -10 °F
